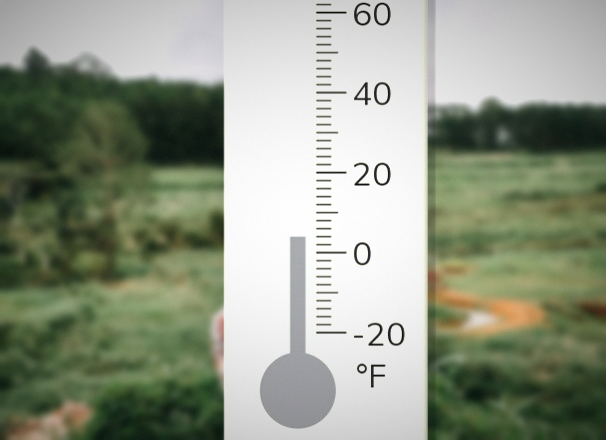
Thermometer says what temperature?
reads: 4 °F
